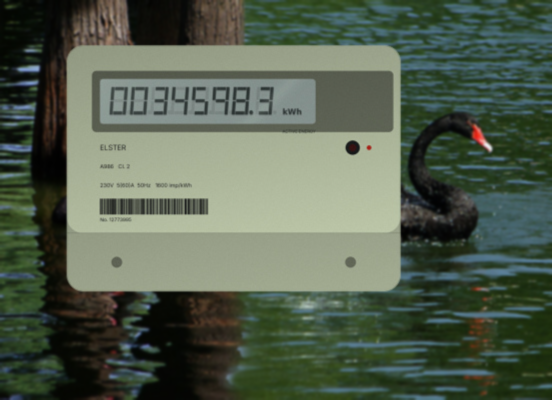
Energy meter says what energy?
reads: 34598.3 kWh
